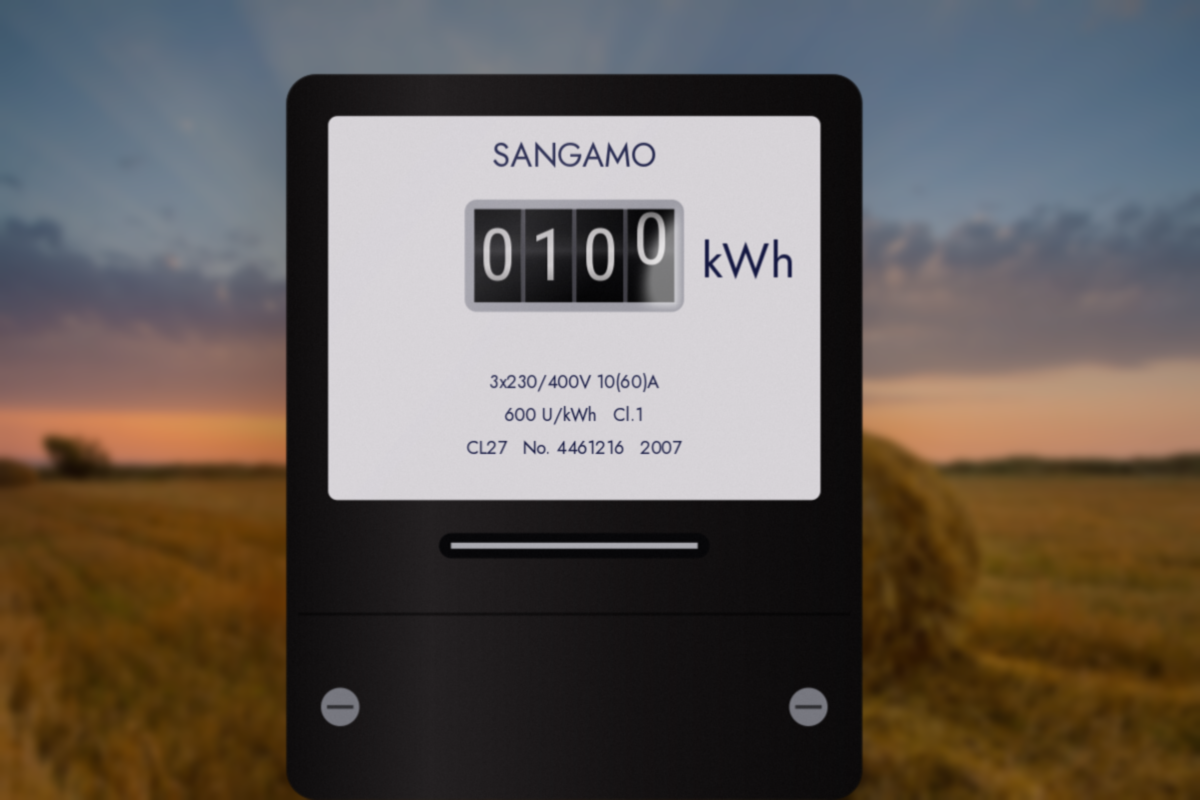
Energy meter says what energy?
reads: 100 kWh
